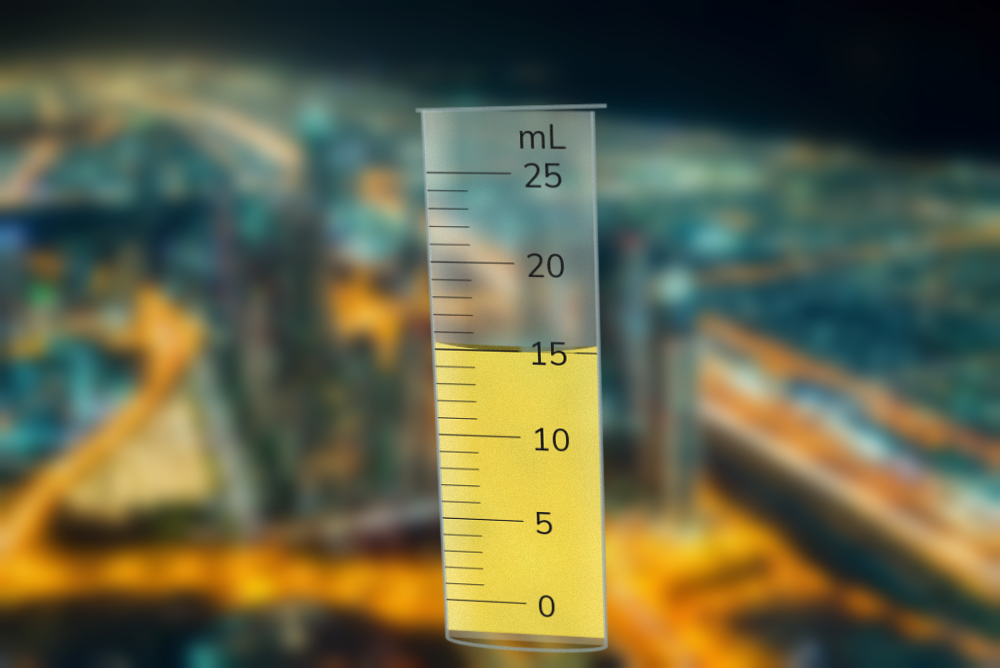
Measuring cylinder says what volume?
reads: 15 mL
